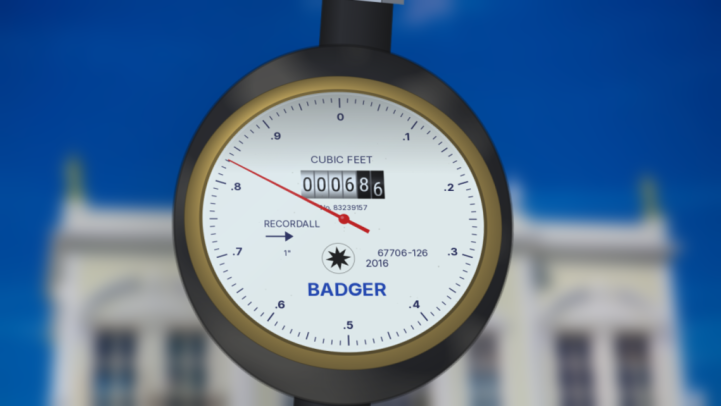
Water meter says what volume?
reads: 685.83 ft³
